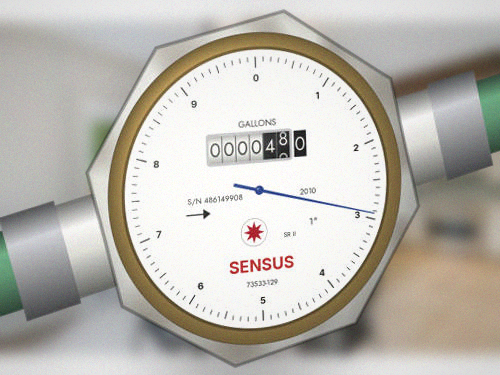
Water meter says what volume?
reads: 482.9 gal
